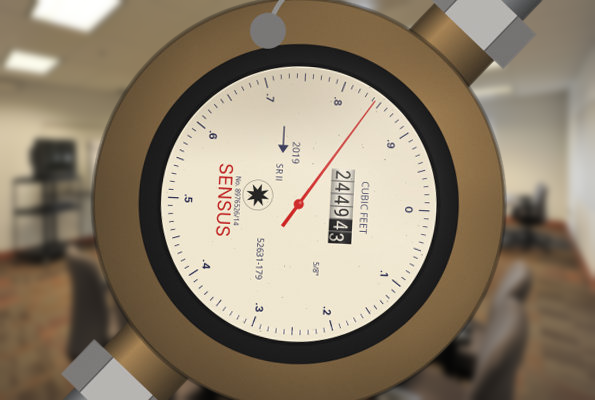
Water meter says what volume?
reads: 244942.84 ft³
